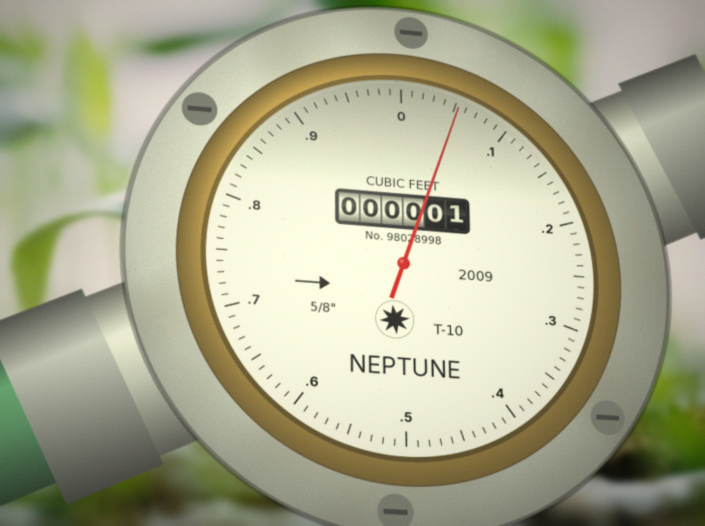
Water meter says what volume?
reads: 1.05 ft³
